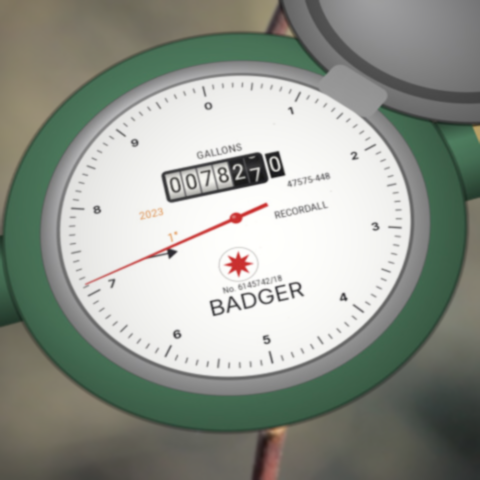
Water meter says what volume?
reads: 78267.1 gal
